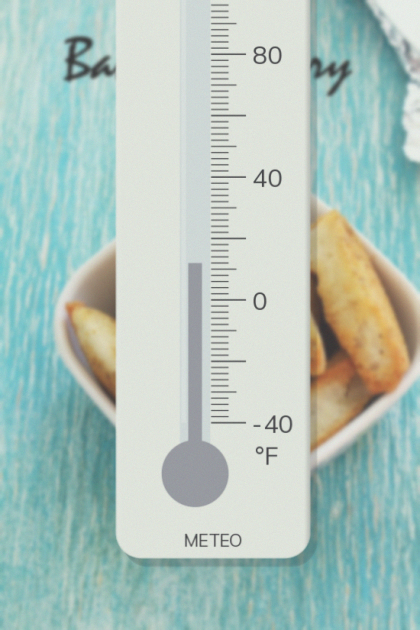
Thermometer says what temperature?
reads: 12 °F
